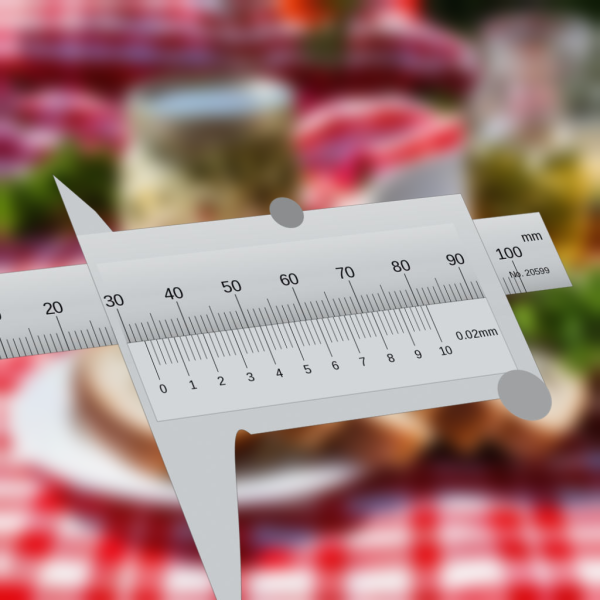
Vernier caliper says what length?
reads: 32.4 mm
